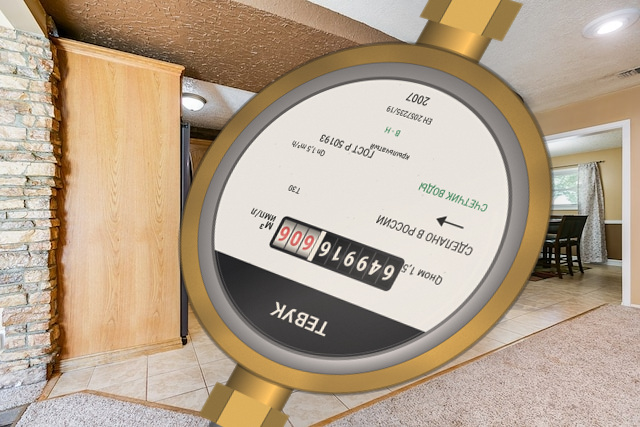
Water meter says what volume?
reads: 649916.606 m³
